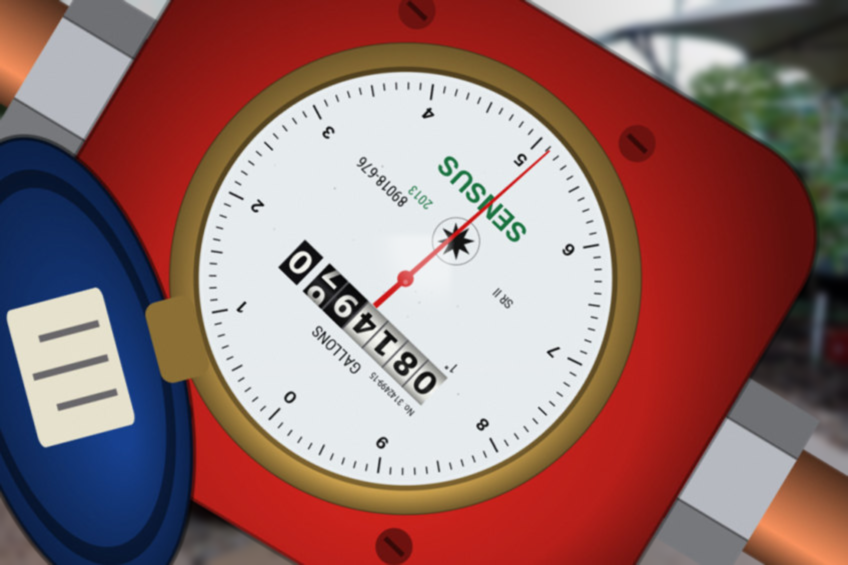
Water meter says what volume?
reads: 814965.1 gal
